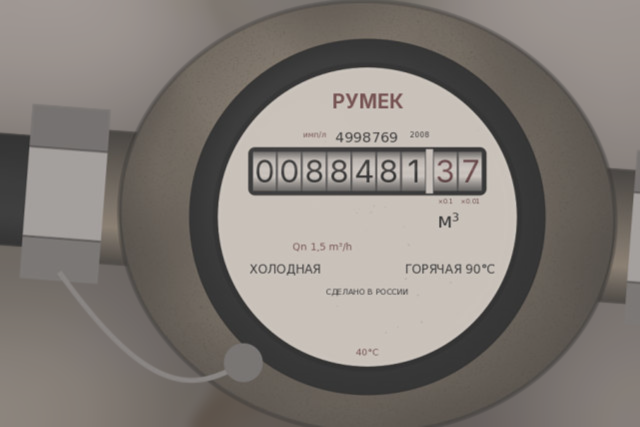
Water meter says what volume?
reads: 88481.37 m³
